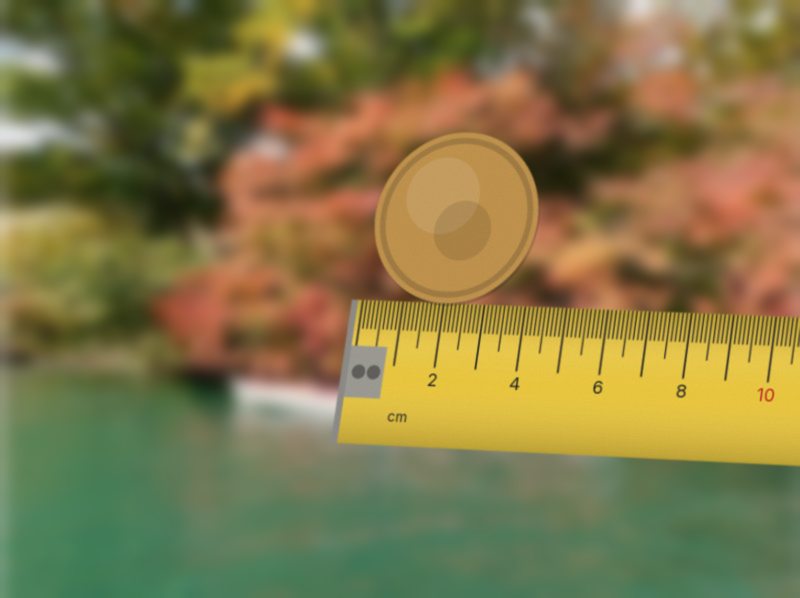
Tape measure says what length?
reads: 4 cm
